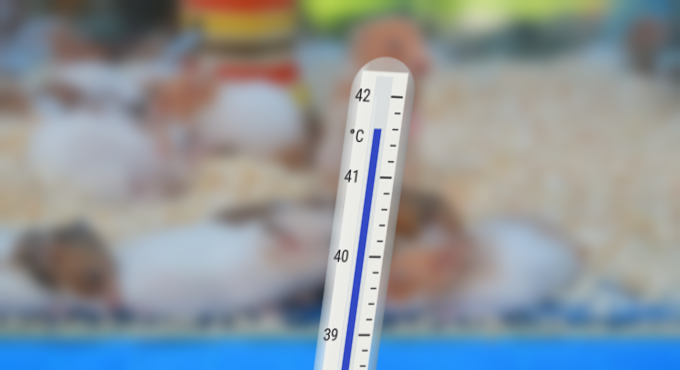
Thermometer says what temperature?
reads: 41.6 °C
